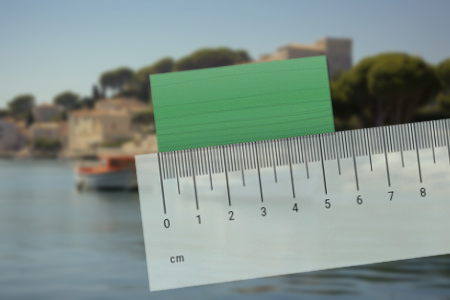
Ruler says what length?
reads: 5.5 cm
